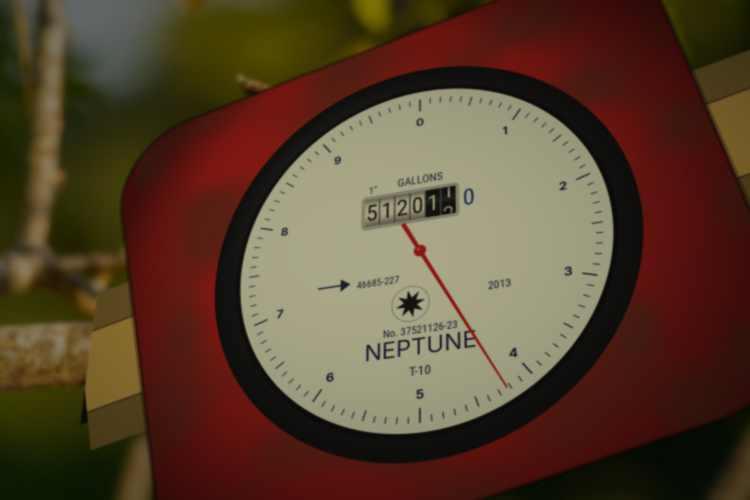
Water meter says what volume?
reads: 5120114.2 gal
